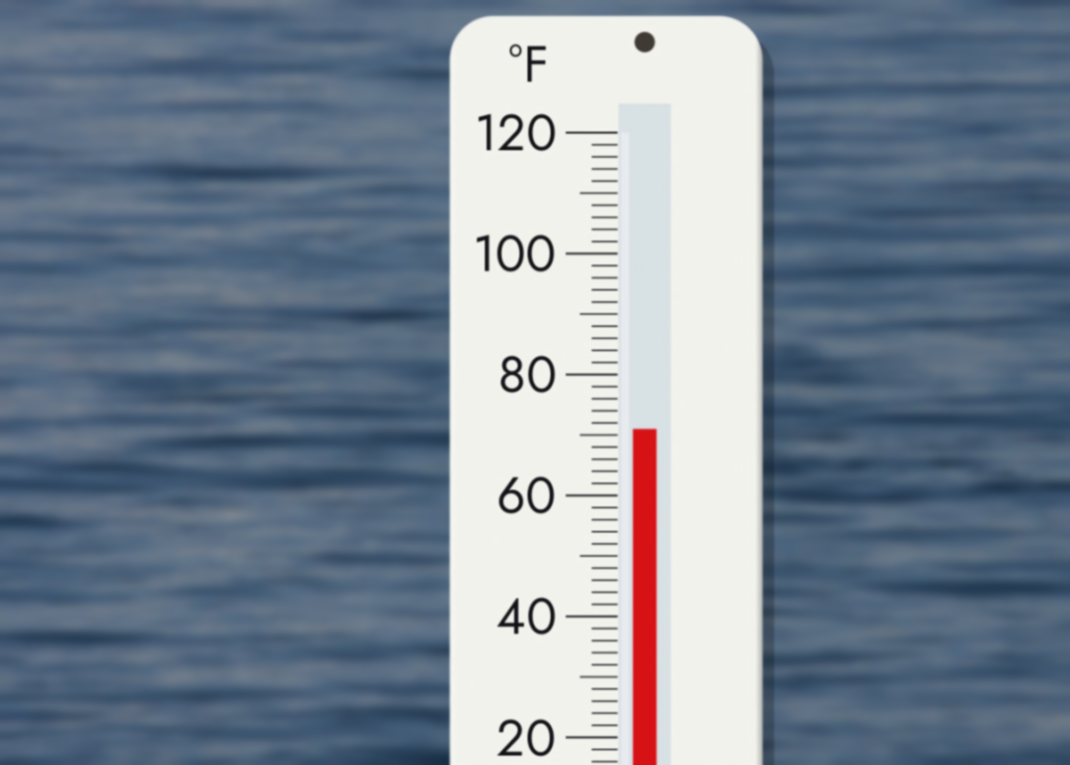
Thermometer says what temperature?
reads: 71 °F
